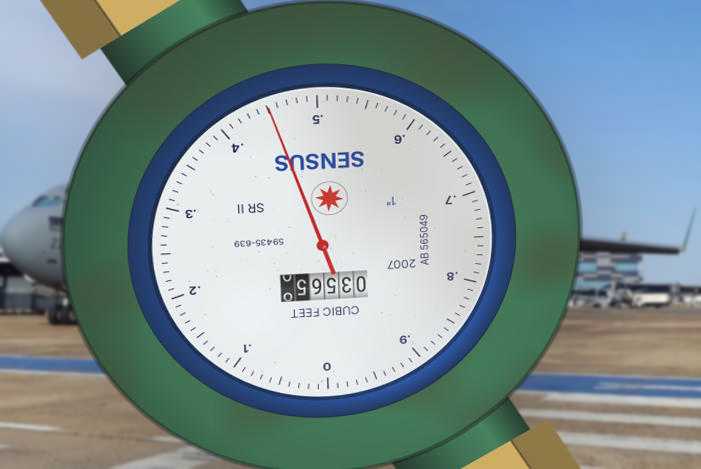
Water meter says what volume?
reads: 35658.45 ft³
